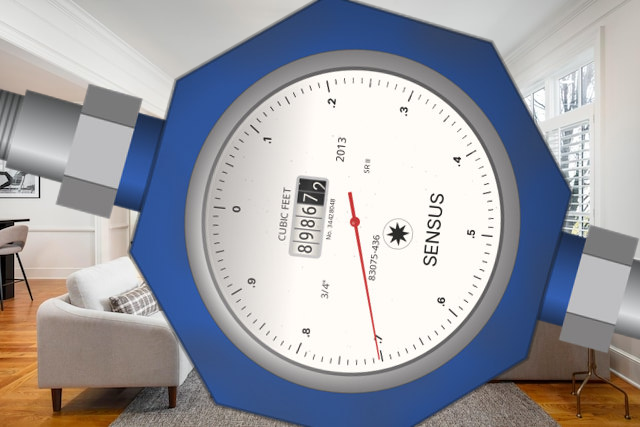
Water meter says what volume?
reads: 898671.70 ft³
